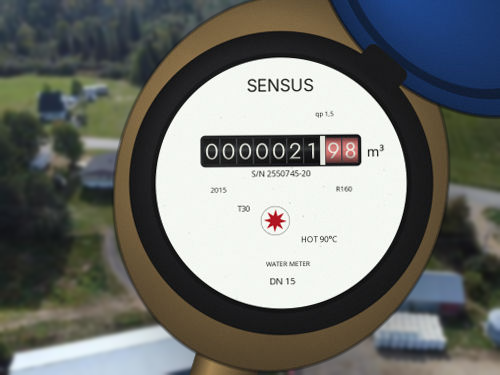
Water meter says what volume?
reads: 21.98 m³
